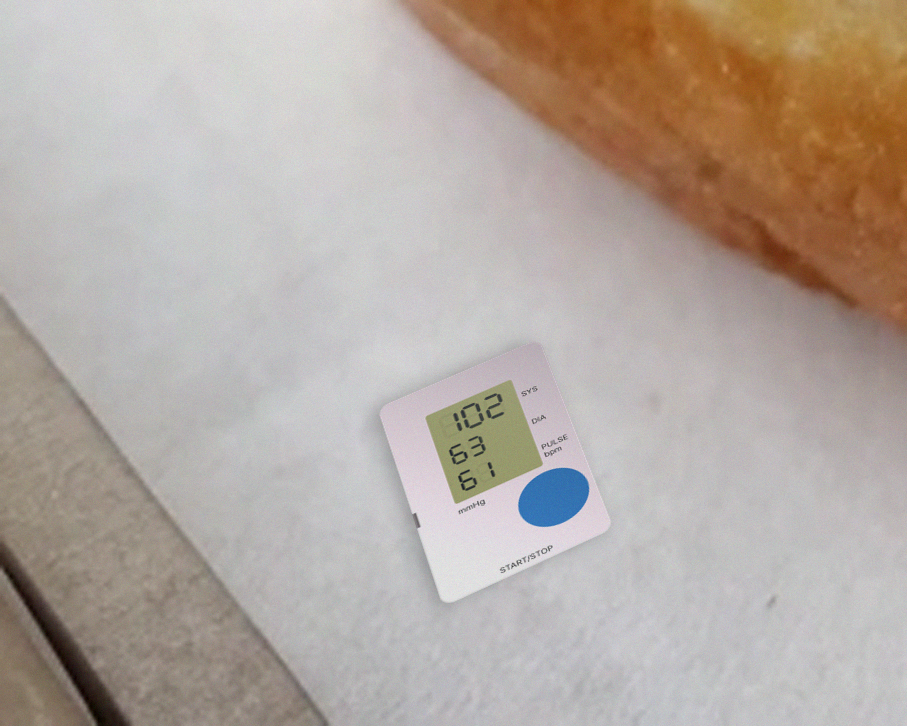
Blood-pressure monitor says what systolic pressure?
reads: 102 mmHg
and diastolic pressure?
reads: 63 mmHg
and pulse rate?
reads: 61 bpm
